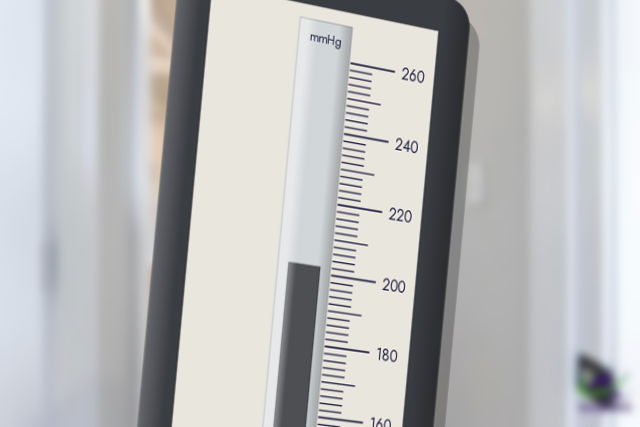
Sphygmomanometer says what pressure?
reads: 202 mmHg
